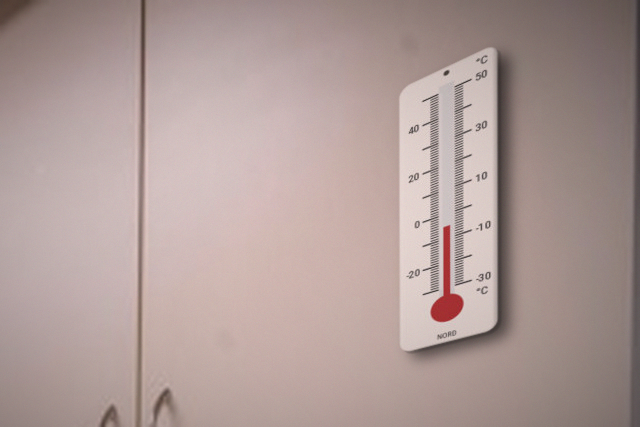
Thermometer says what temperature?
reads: -5 °C
